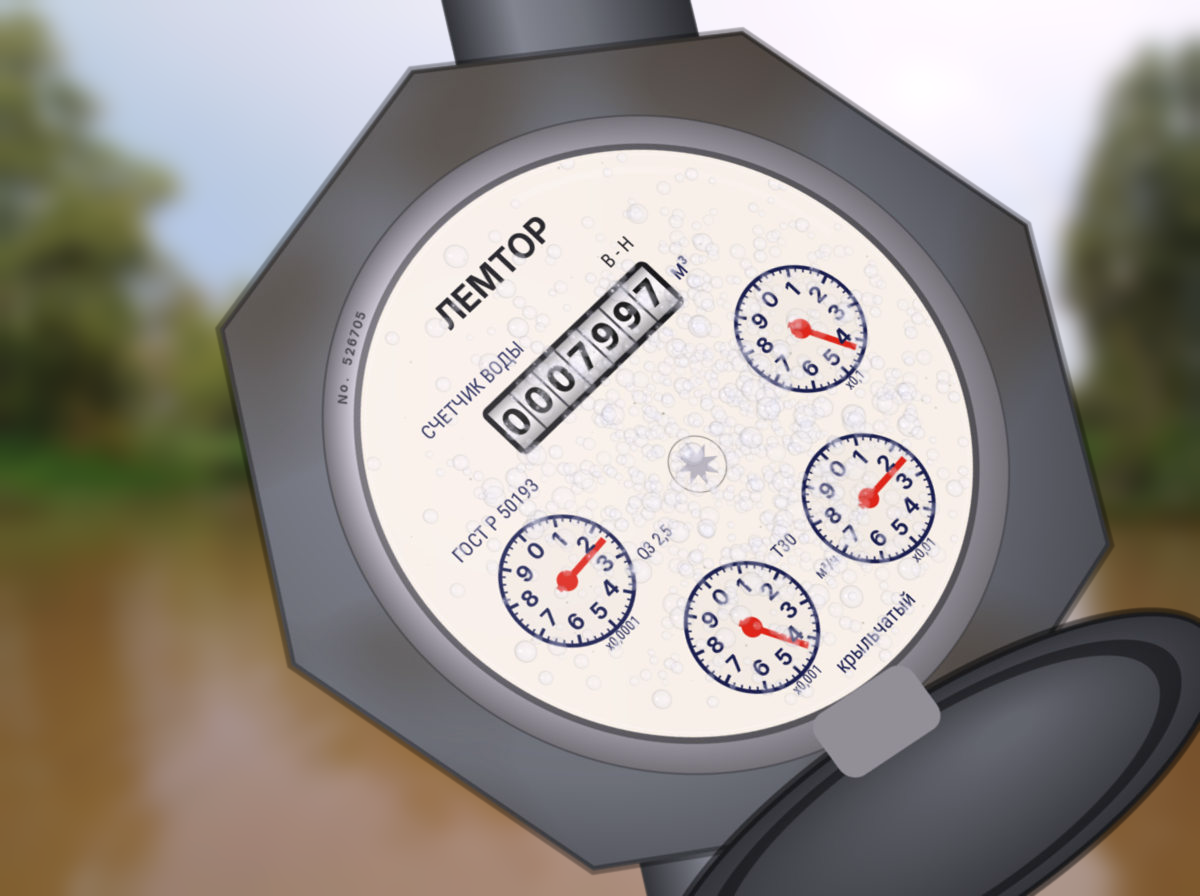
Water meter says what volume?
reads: 7997.4242 m³
